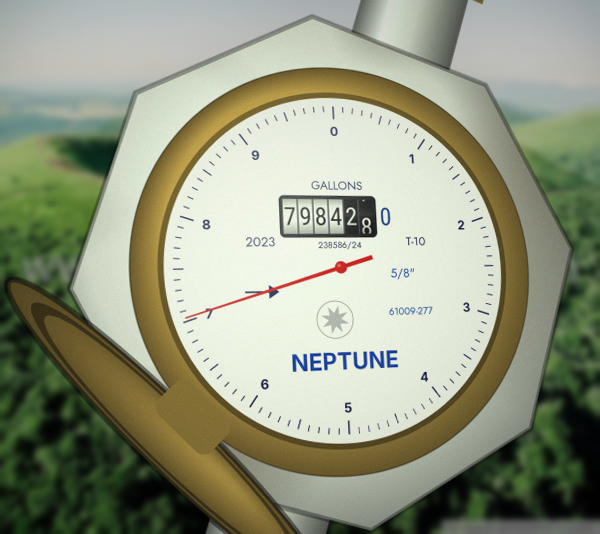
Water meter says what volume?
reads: 7984277.0 gal
